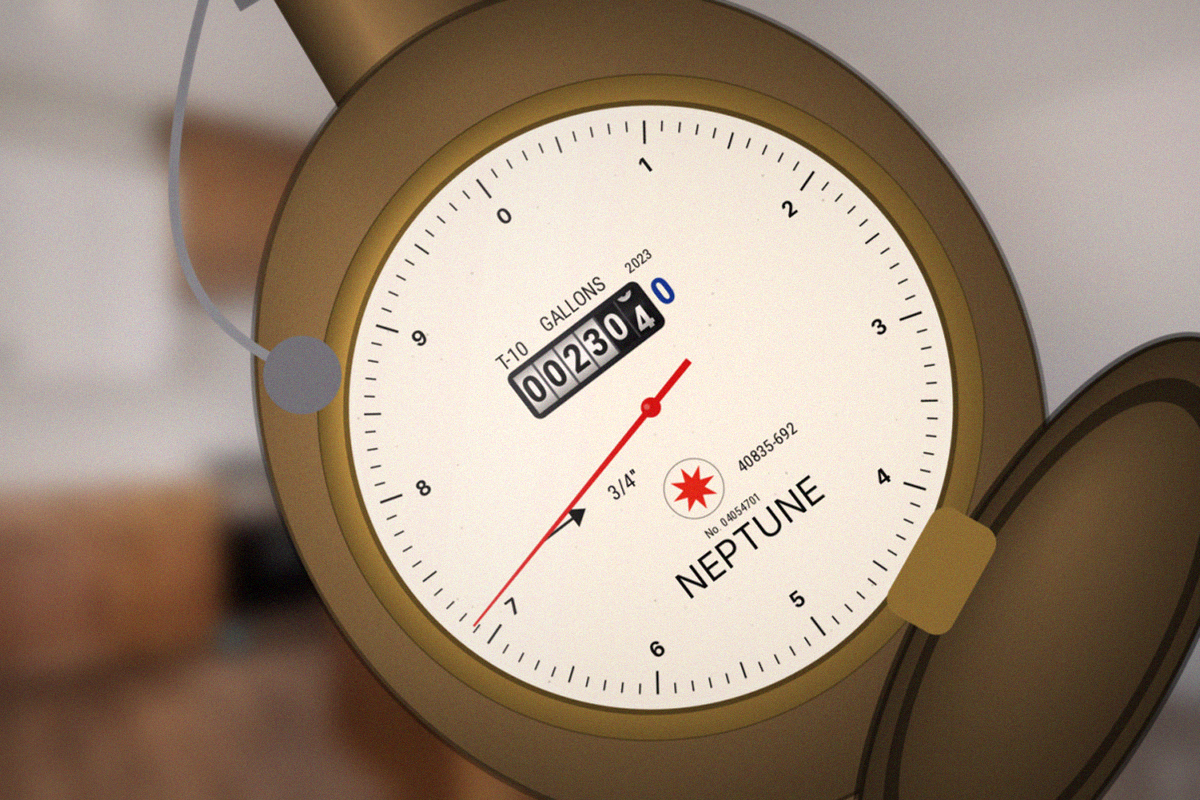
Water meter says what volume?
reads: 23037.1 gal
